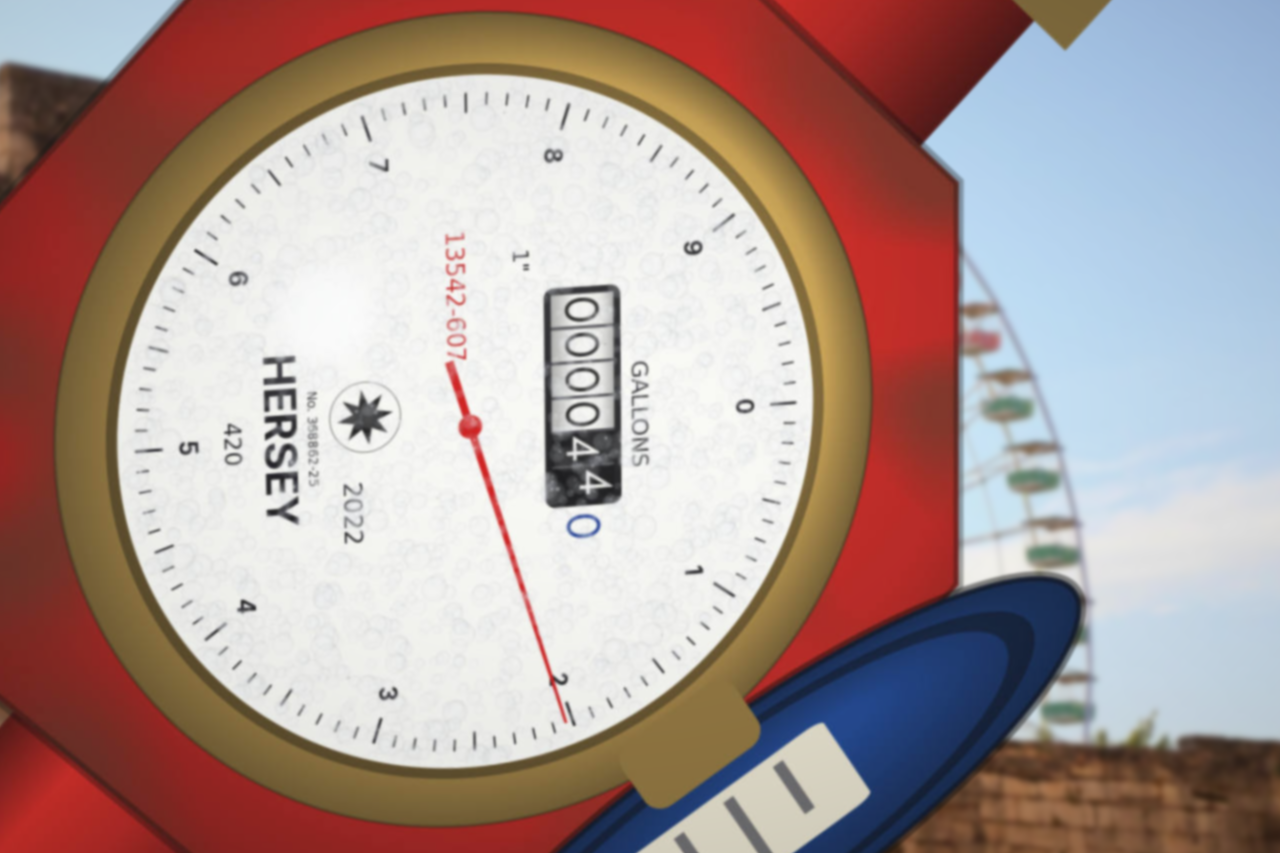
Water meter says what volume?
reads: 442.0 gal
